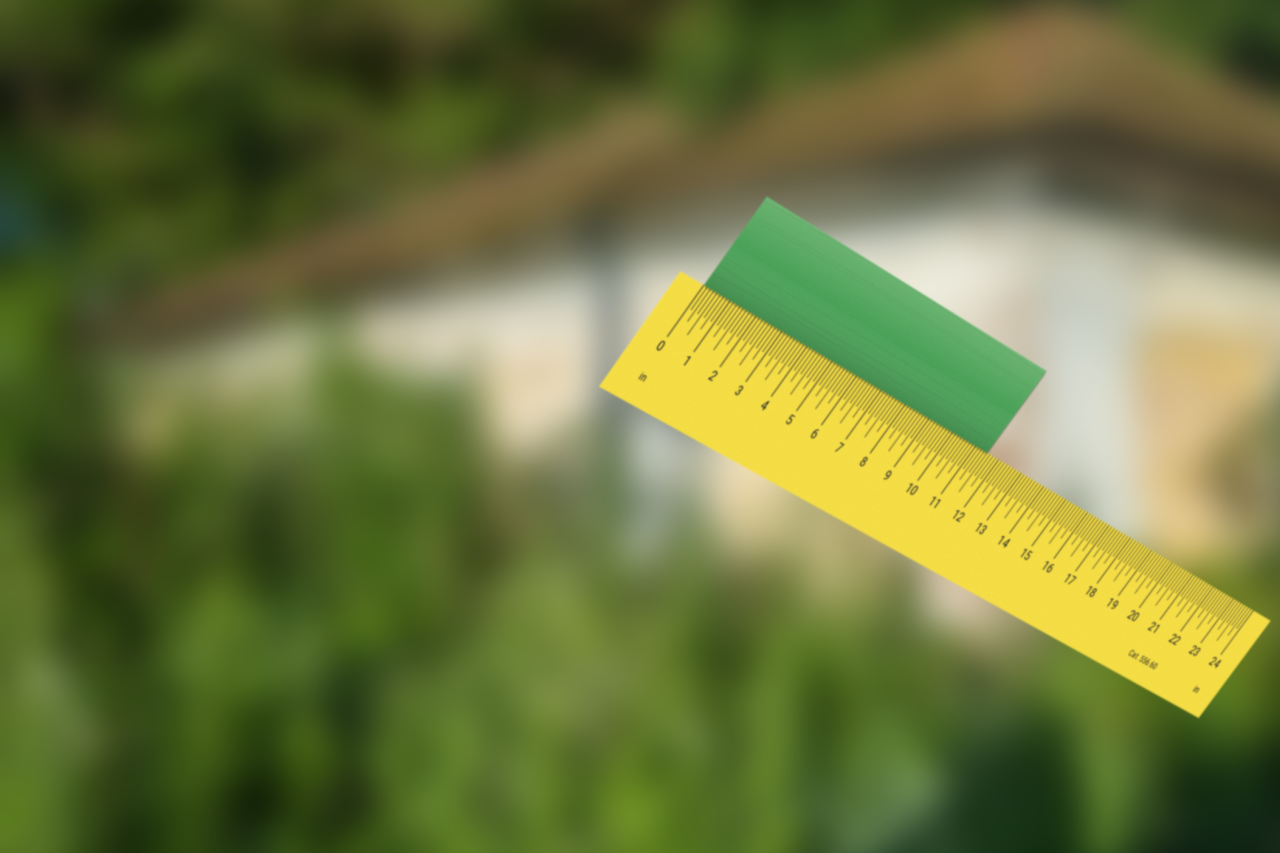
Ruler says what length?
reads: 11.5 in
